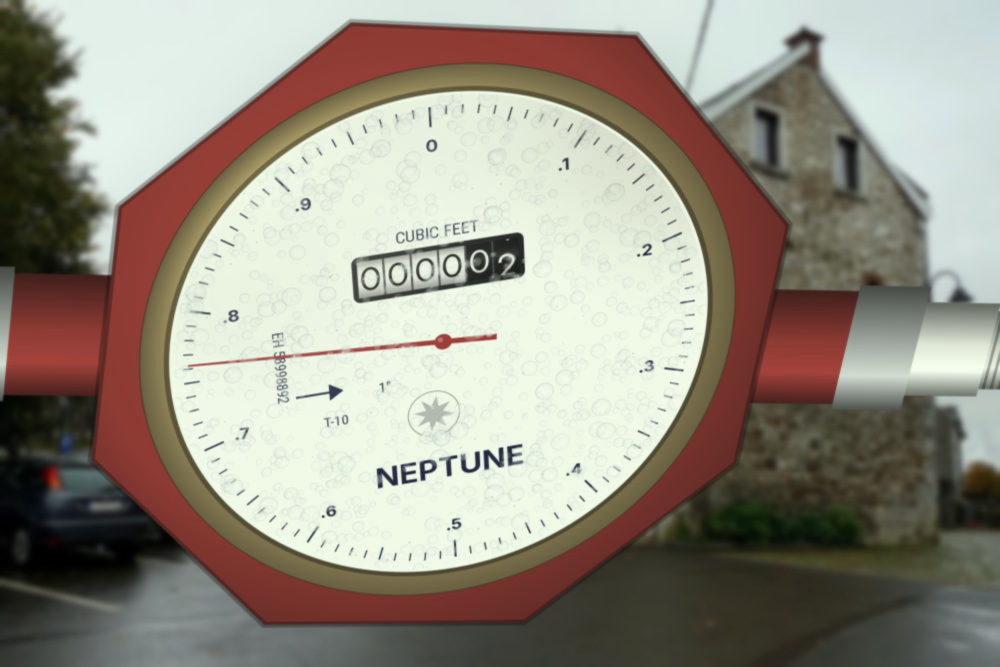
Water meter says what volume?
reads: 1.76 ft³
